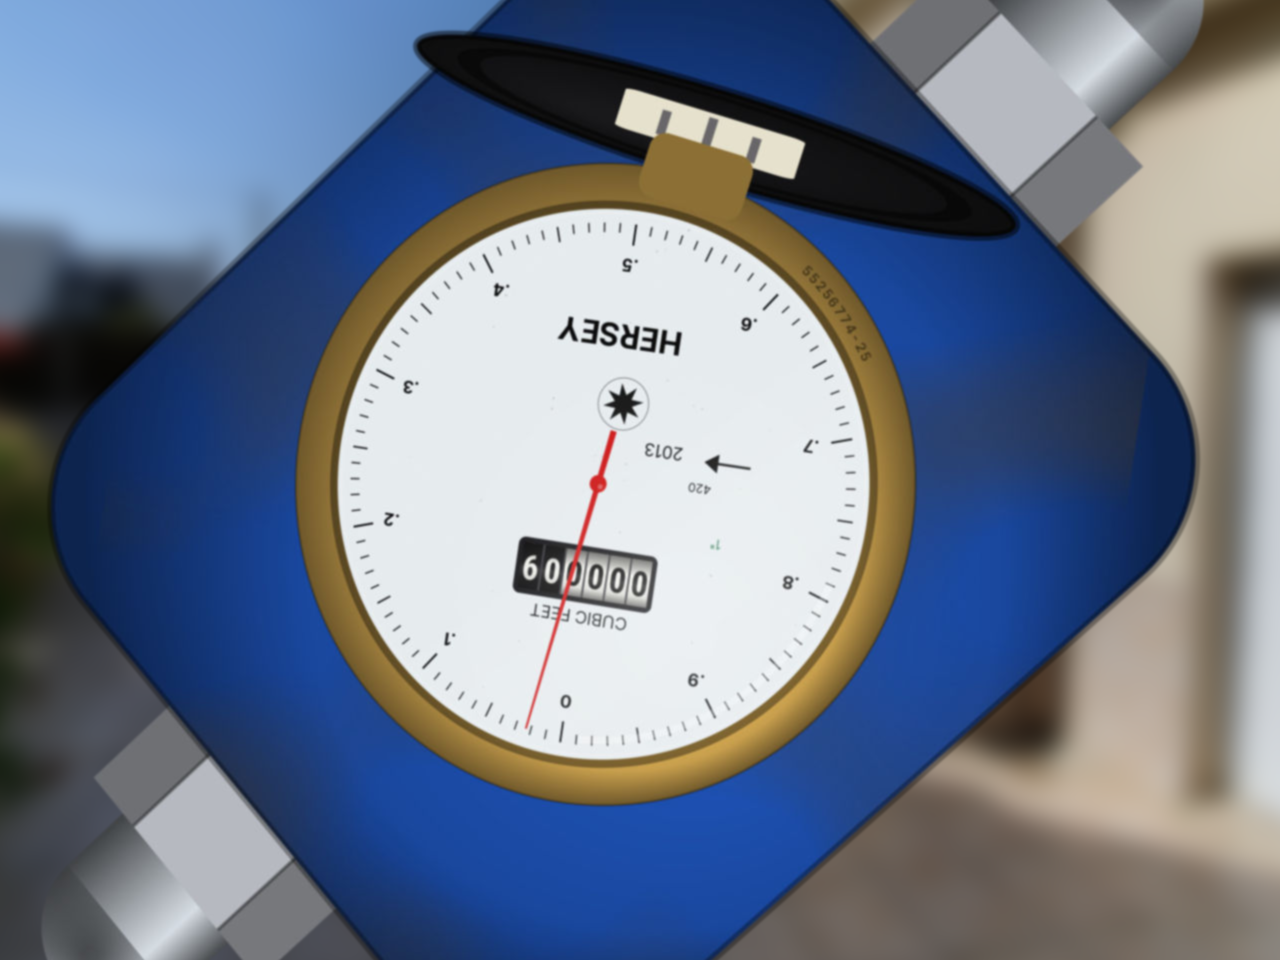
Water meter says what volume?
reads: 9.02 ft³
